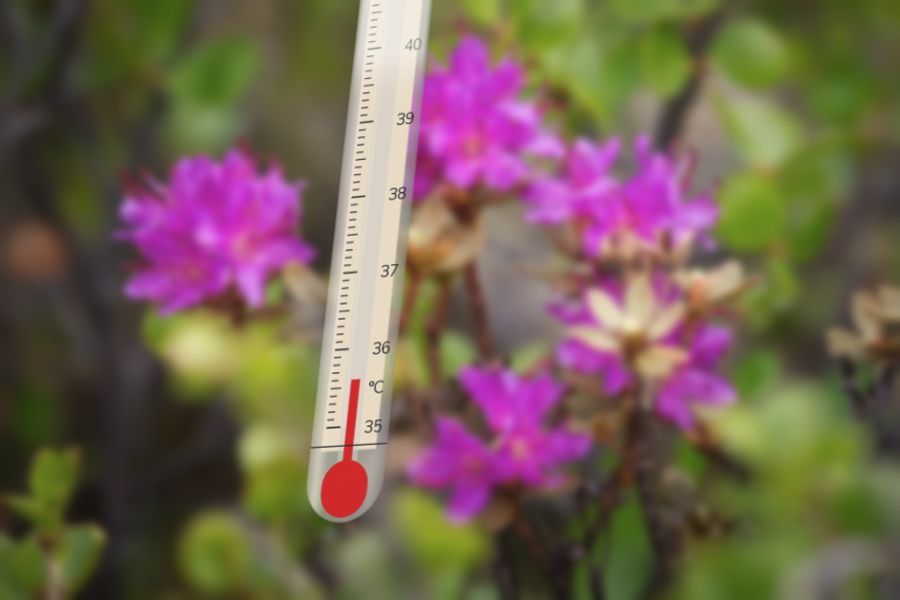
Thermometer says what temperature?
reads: 35.6 °C
